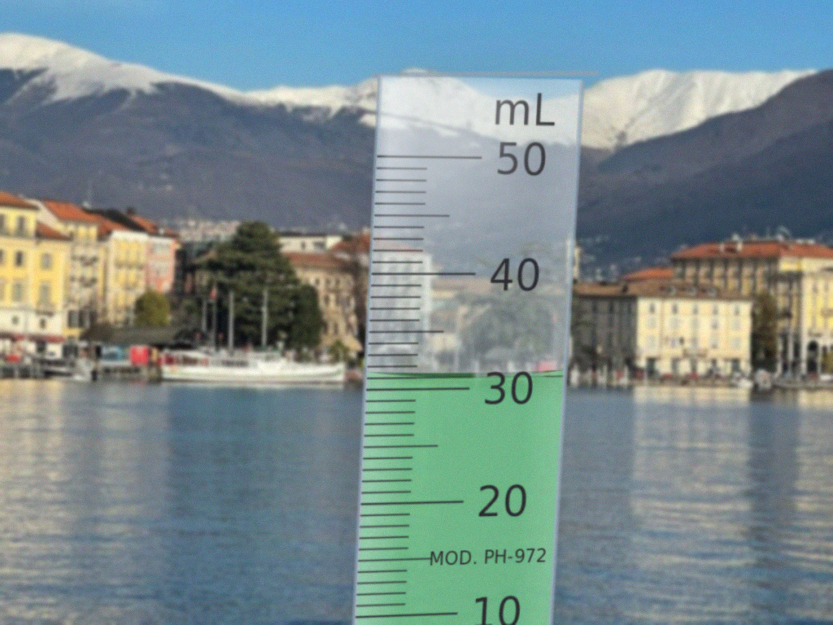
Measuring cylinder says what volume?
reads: 31 mL
